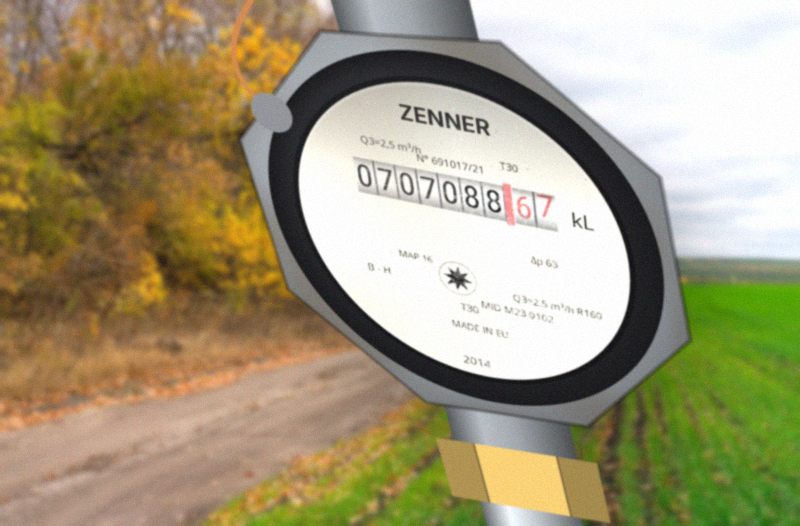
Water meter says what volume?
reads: 707088.67 kL
